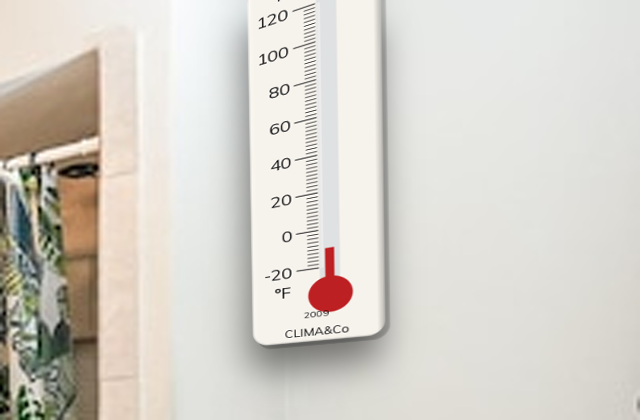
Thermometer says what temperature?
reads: -10 °F
